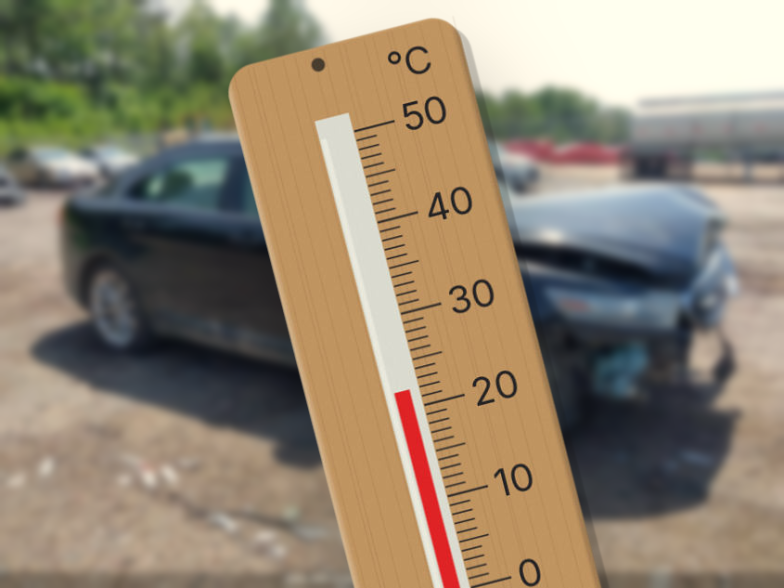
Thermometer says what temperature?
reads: 22 °C
